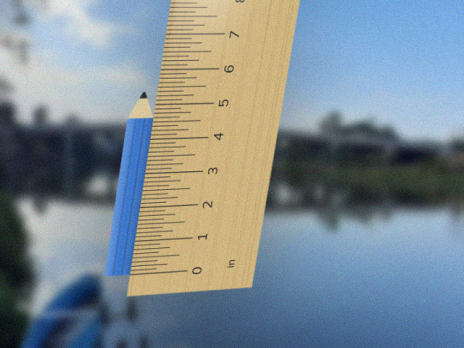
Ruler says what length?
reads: 5.375 in
